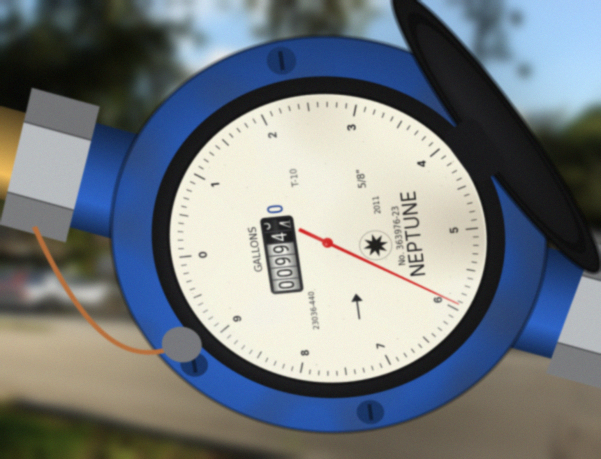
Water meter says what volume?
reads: 99435.9 gal
